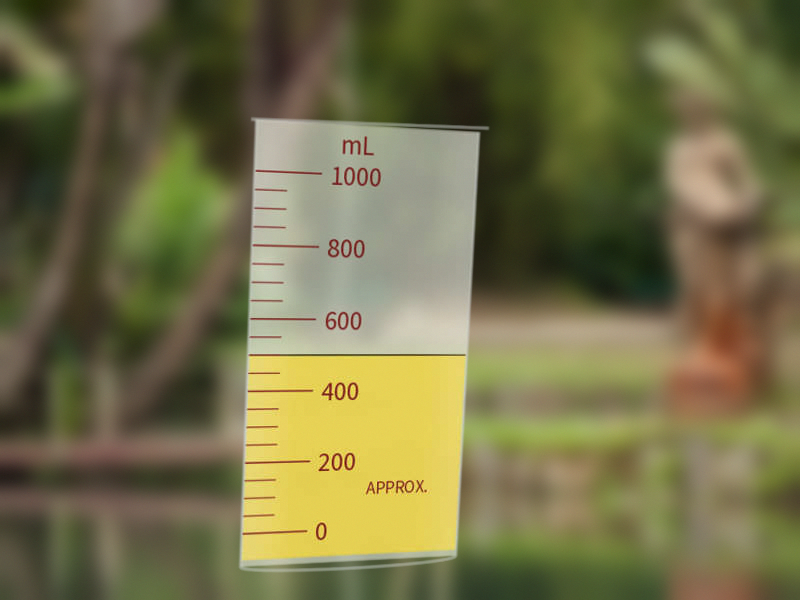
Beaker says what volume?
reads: 500 mL
